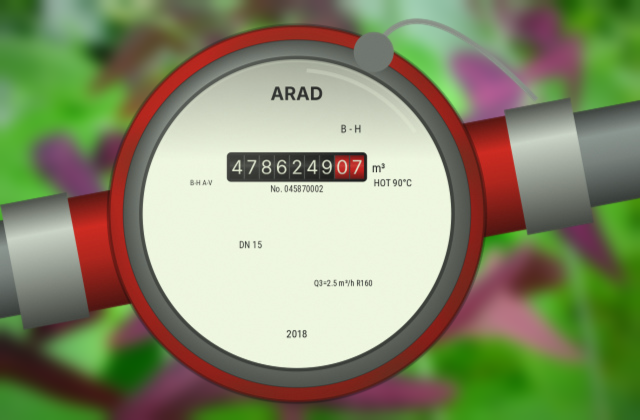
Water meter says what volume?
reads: 4786249.07 m³
